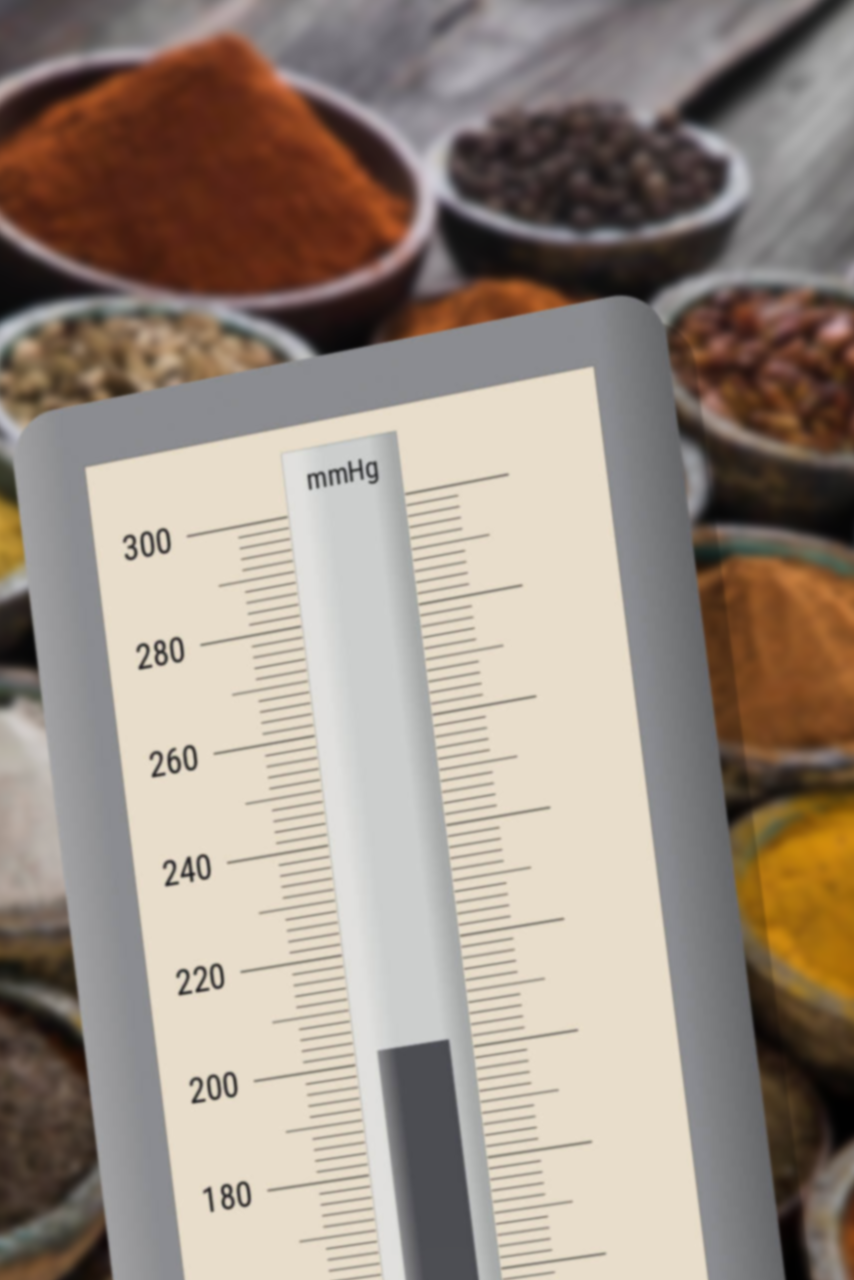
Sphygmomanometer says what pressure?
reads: 202 mmHg
